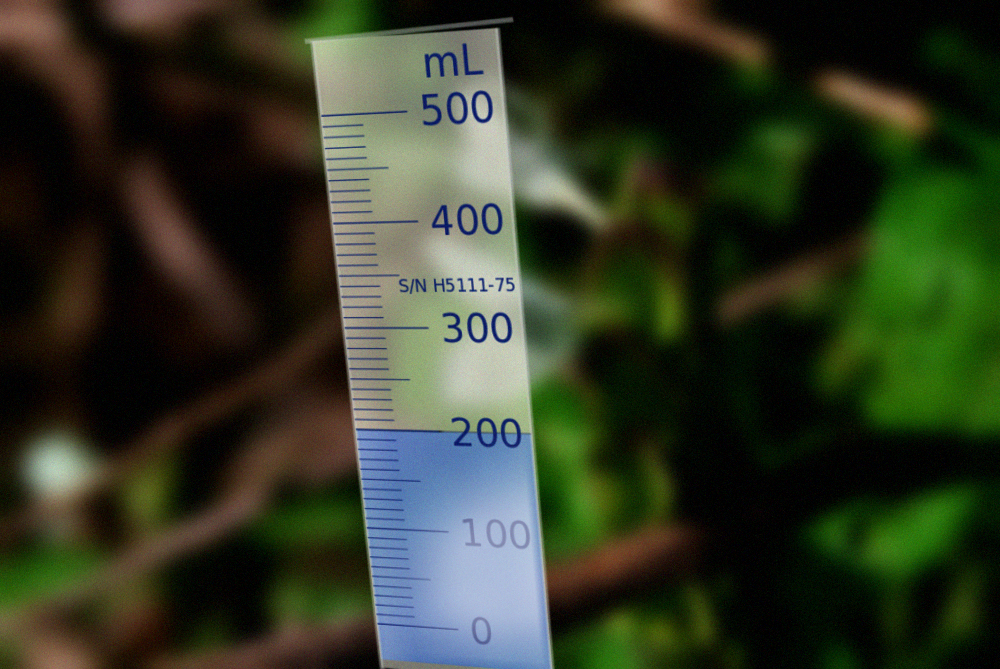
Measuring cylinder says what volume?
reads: 200 mL
